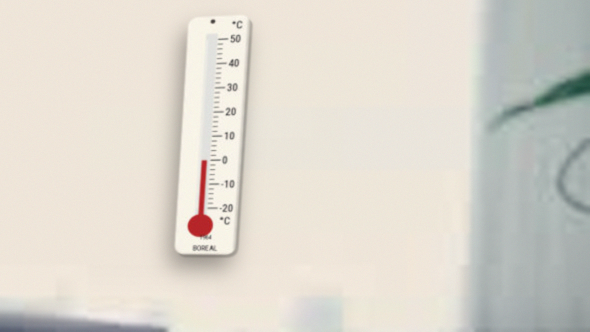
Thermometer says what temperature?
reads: 0 °C
